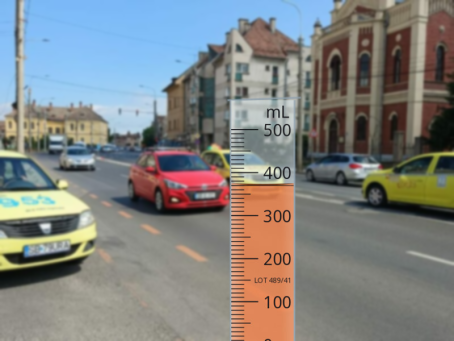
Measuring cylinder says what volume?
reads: 370 mL
